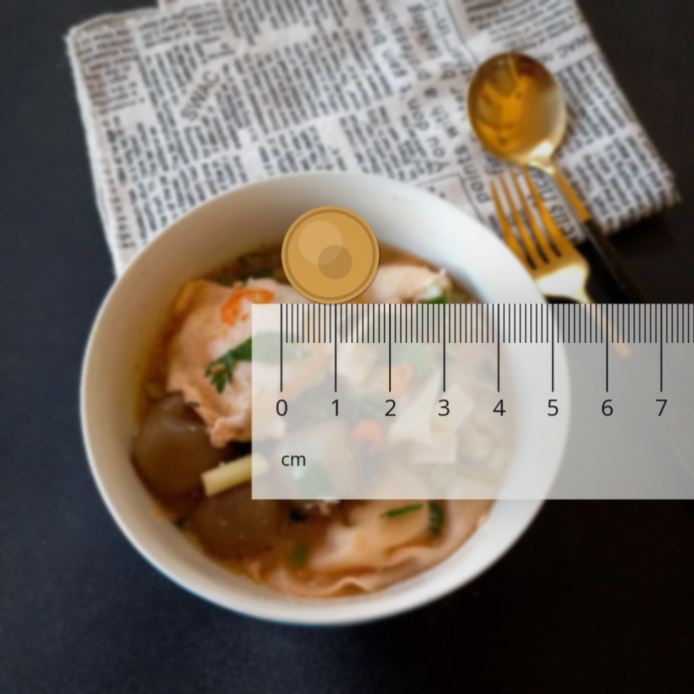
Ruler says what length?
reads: 1.8 cm
